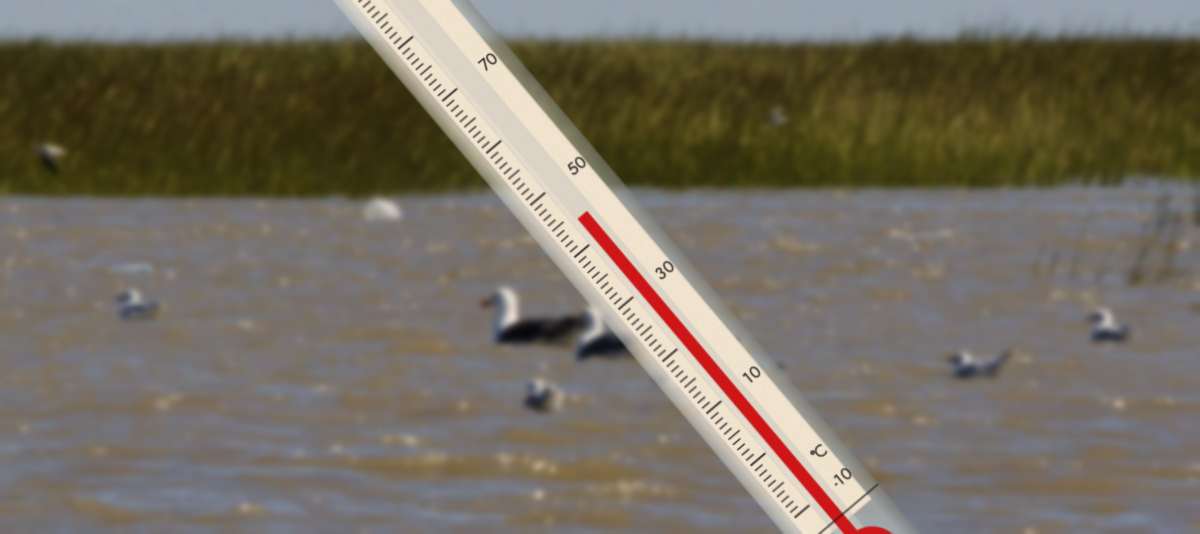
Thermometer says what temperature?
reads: 44 °C
